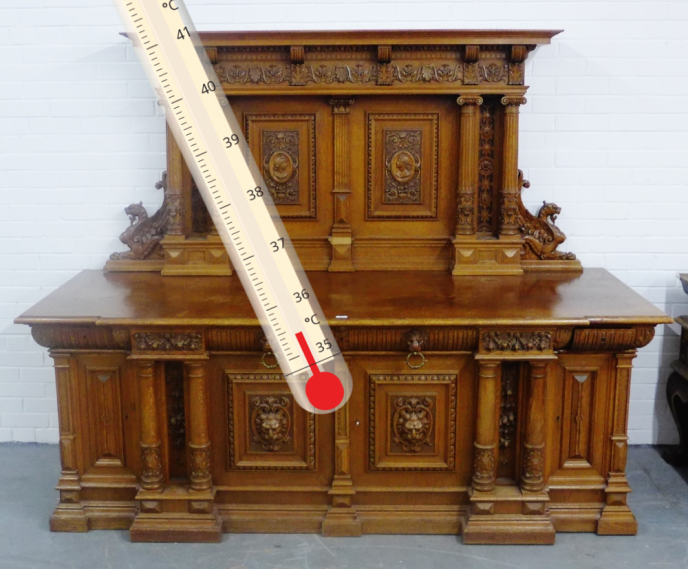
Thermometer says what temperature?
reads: 35.4 °C
